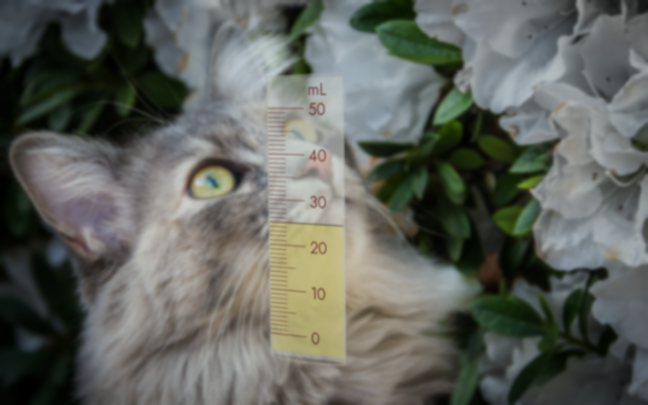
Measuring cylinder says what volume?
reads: 25 mL
